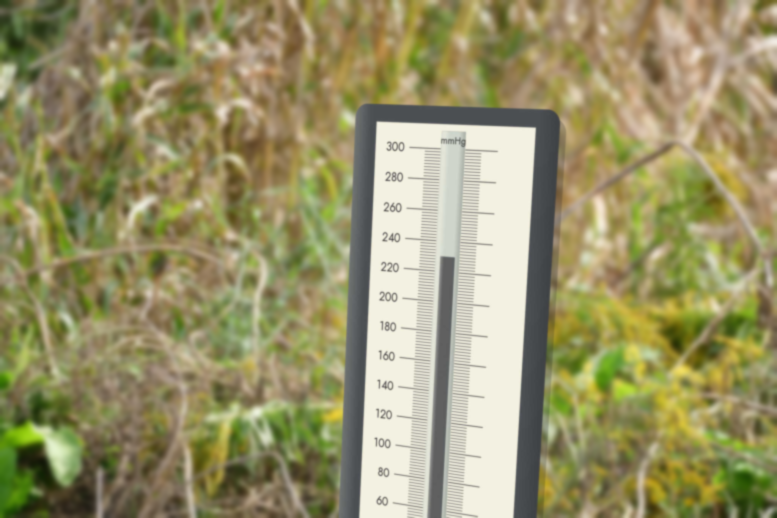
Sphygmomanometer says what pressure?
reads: 230 mmHg
